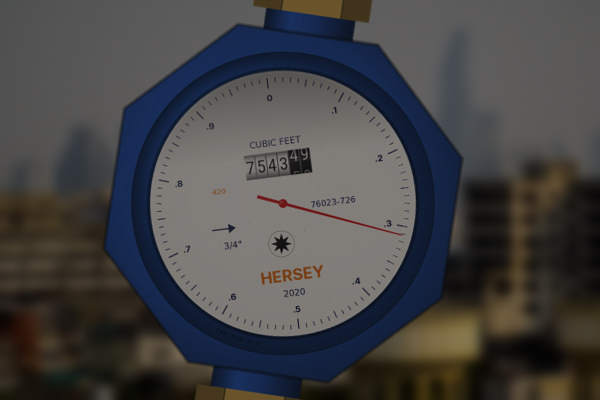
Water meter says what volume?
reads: 754349.31 ft³
